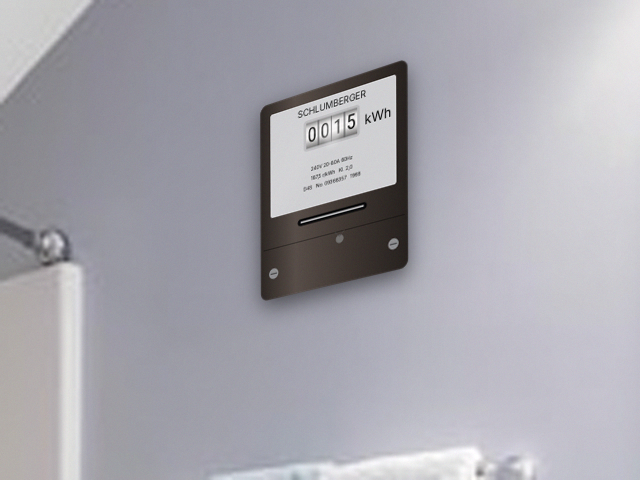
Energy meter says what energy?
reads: 15 kWh
